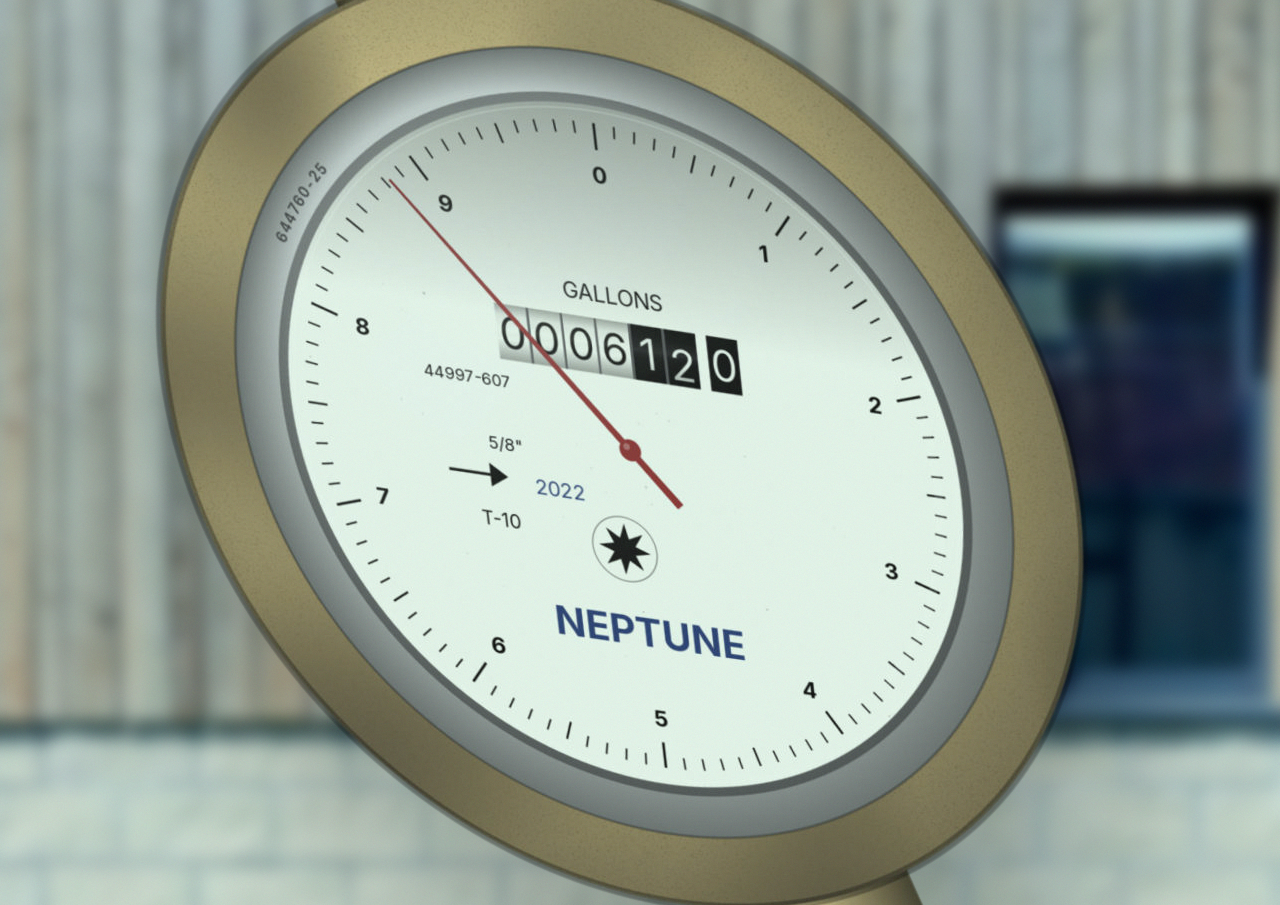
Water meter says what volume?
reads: 6118.8 gal
